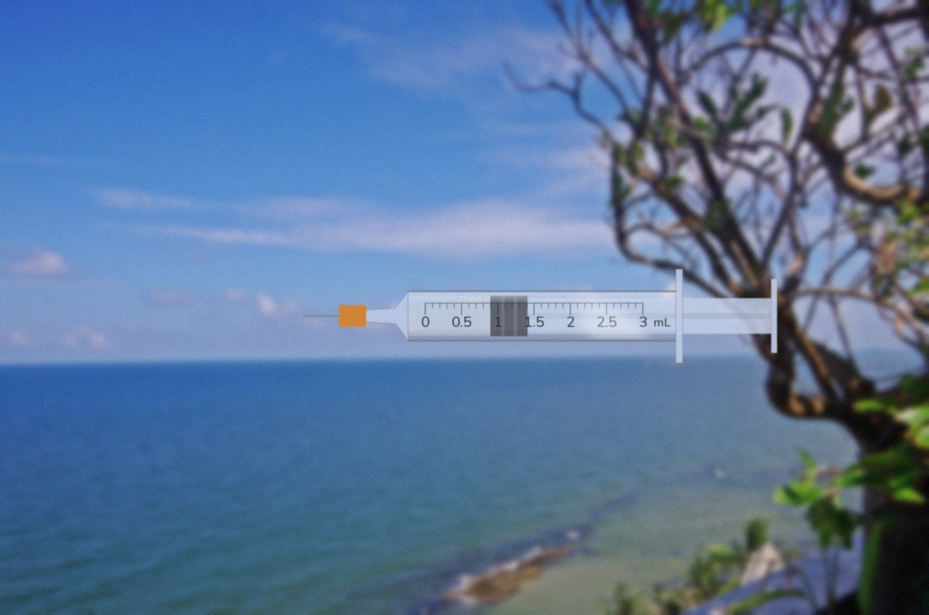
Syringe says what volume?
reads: 0.9 mL
